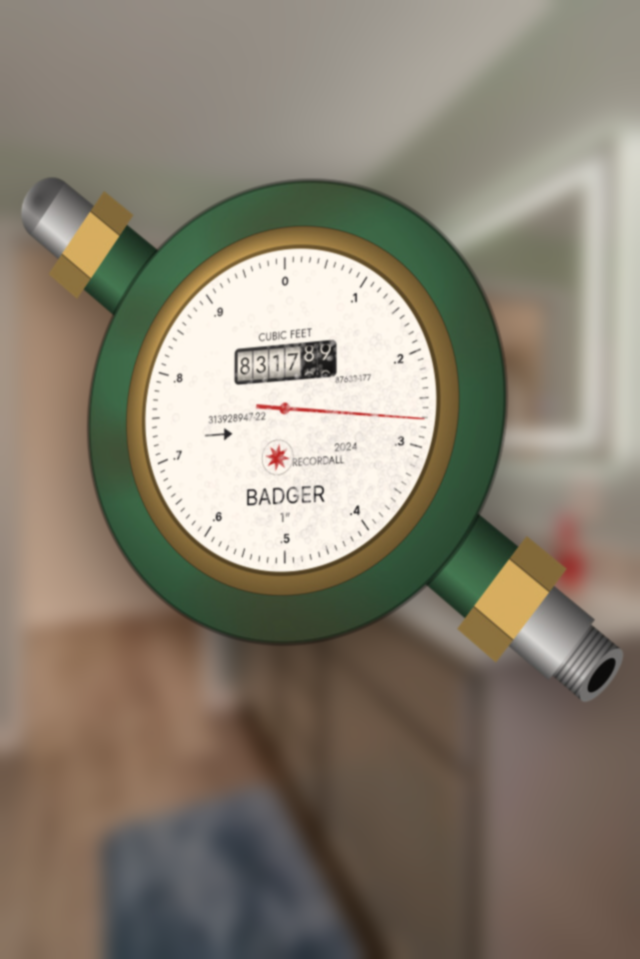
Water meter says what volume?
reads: 831789.27 ft³
